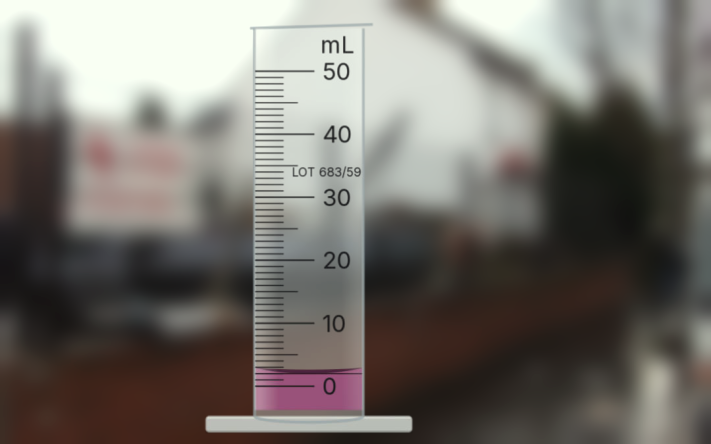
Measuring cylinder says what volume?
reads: 2 mL
